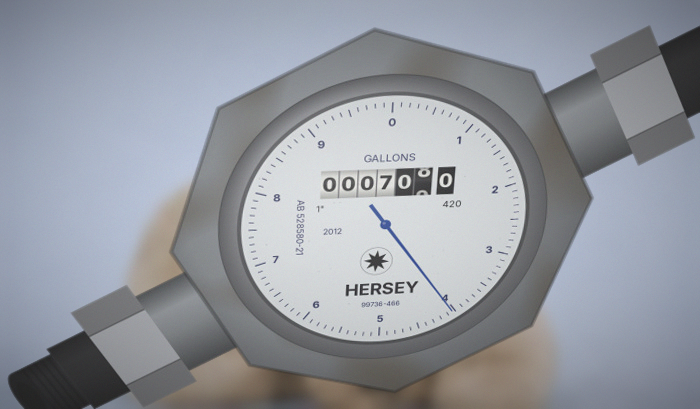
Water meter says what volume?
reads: 7084.0 gal
